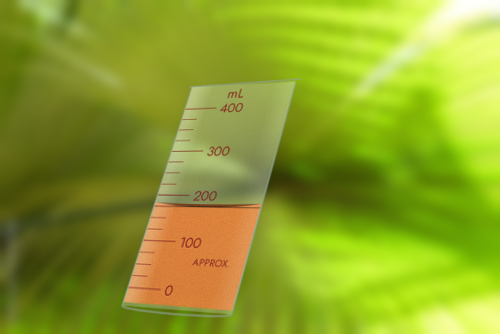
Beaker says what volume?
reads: 175 mL
